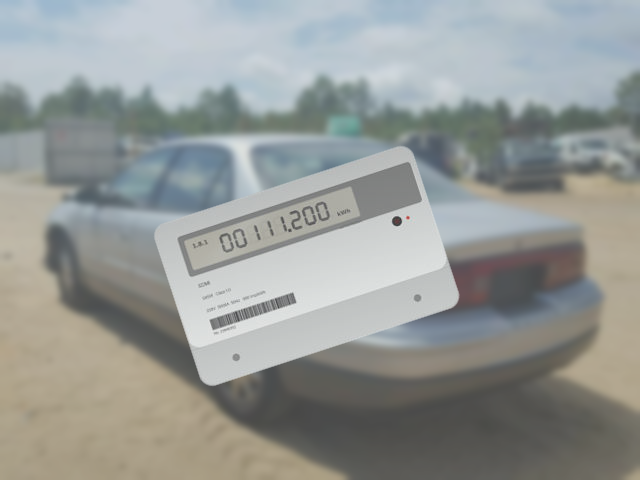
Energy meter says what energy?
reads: 111.200 kWh
